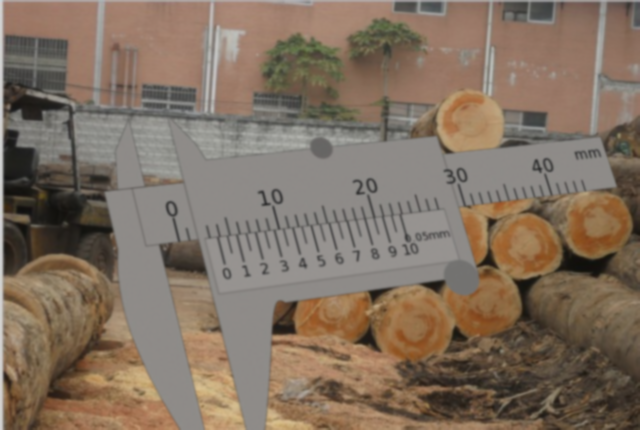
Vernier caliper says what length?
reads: 3.8 mm
